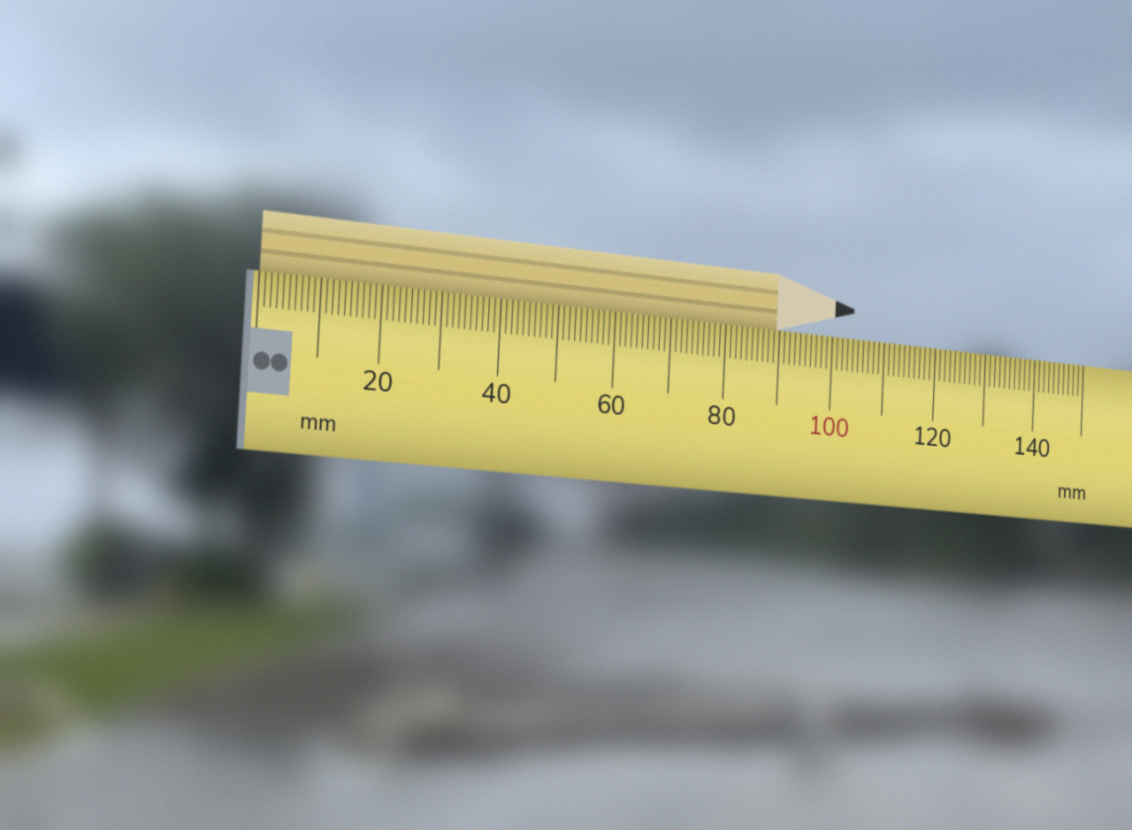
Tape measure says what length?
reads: 104 mm
